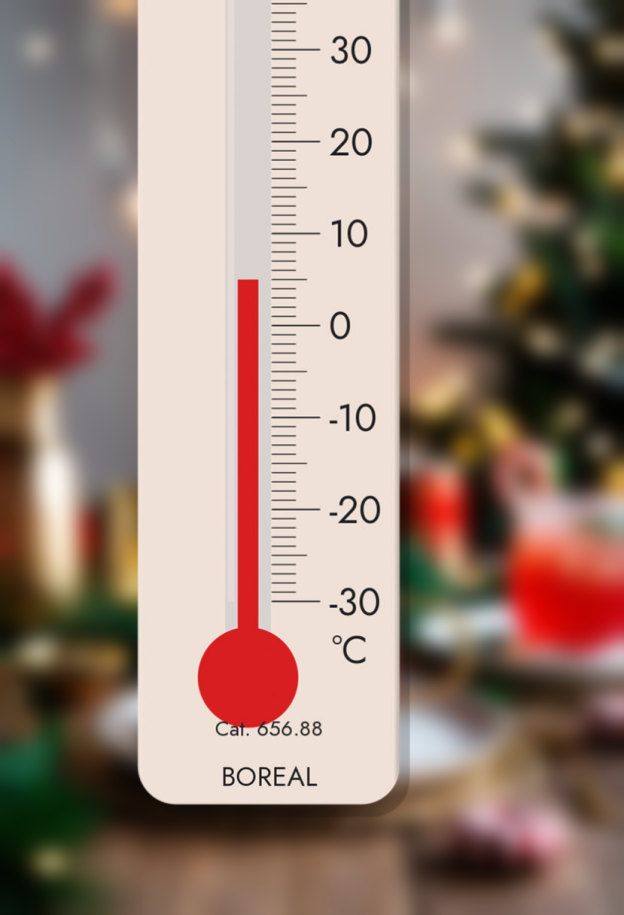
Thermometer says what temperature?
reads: 5 °C
